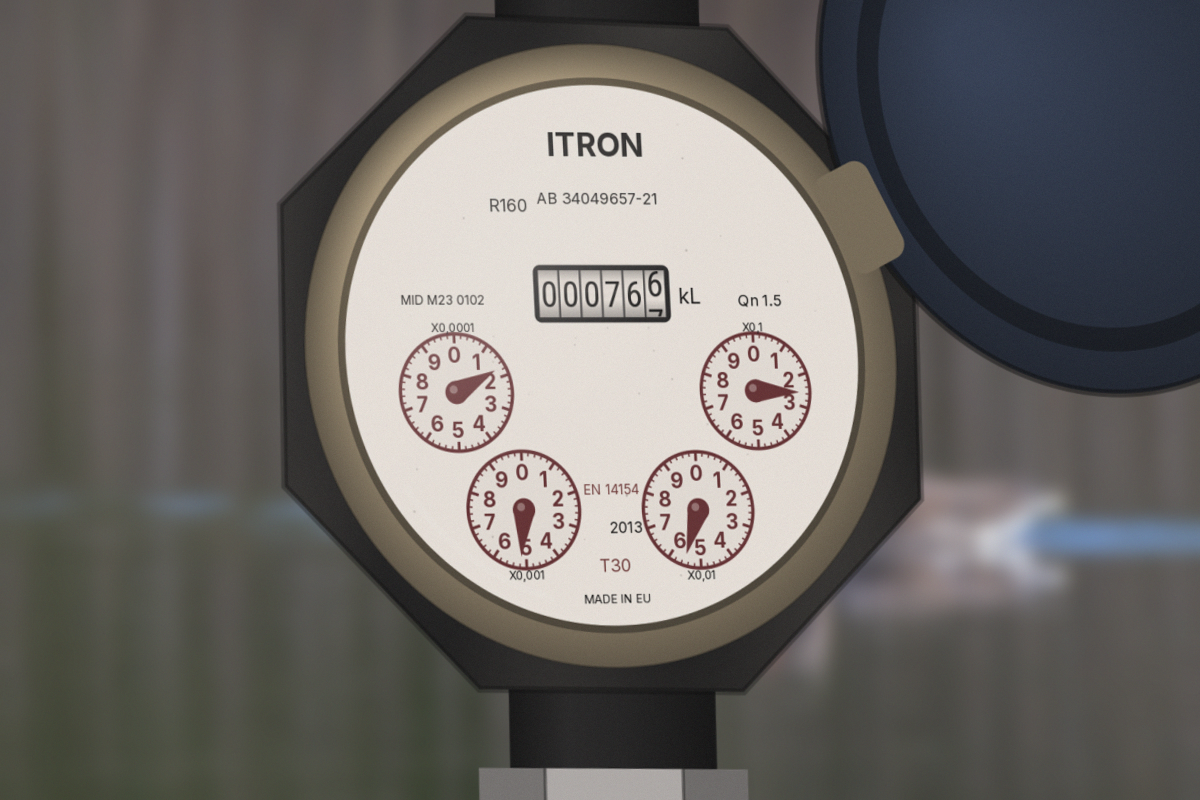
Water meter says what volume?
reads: 766.2551 kL
